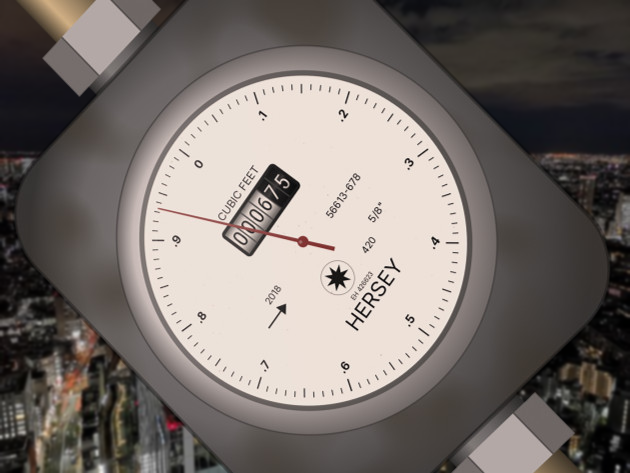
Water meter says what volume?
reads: 674.93 ft³
